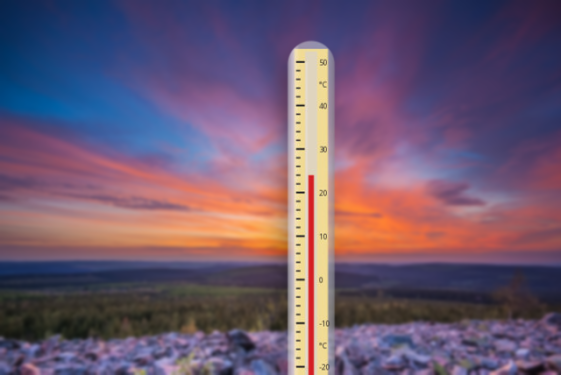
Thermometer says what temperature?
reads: 24 °C
